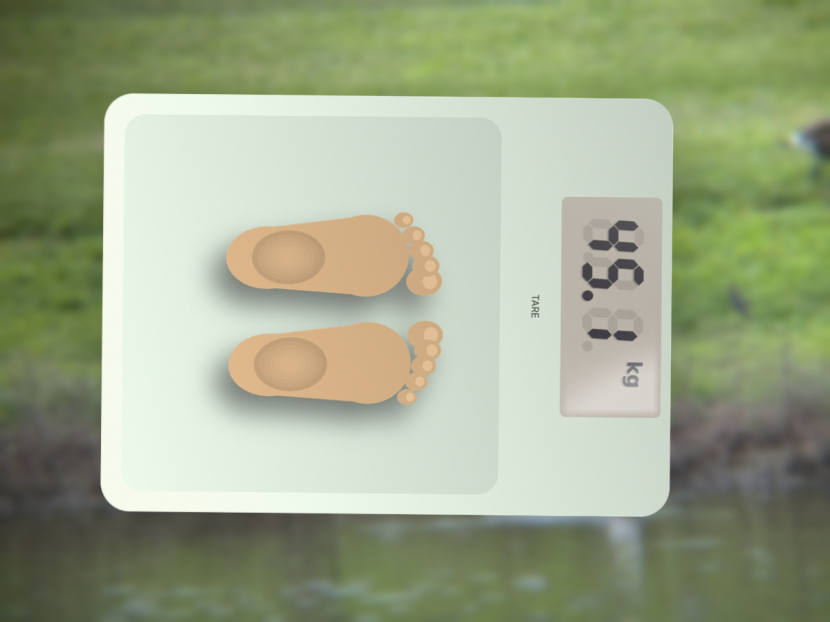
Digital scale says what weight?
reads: 45.1 kg
